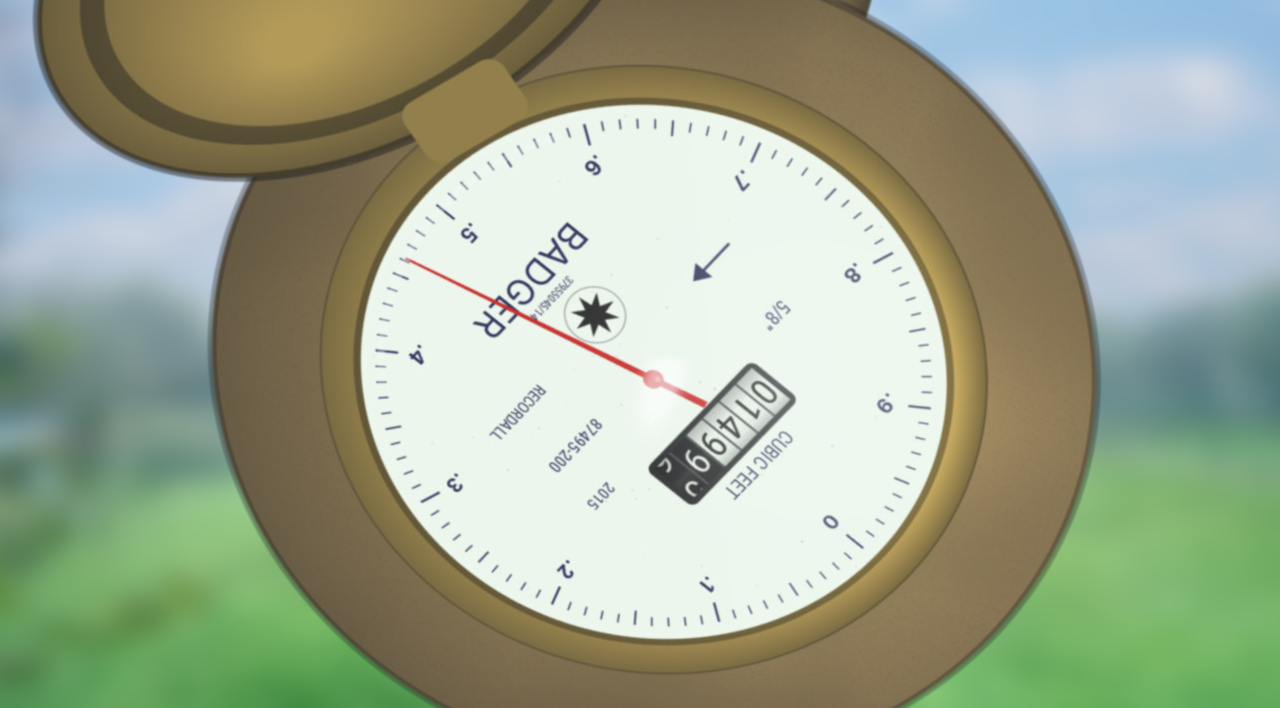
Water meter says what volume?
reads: 14995.46 ft³
